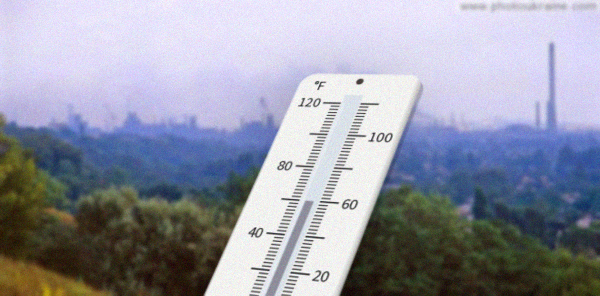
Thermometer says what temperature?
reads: 60 °F
